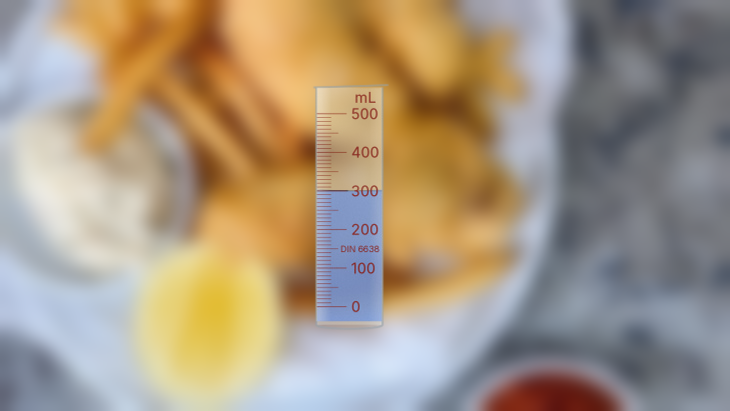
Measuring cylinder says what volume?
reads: 300 mL
